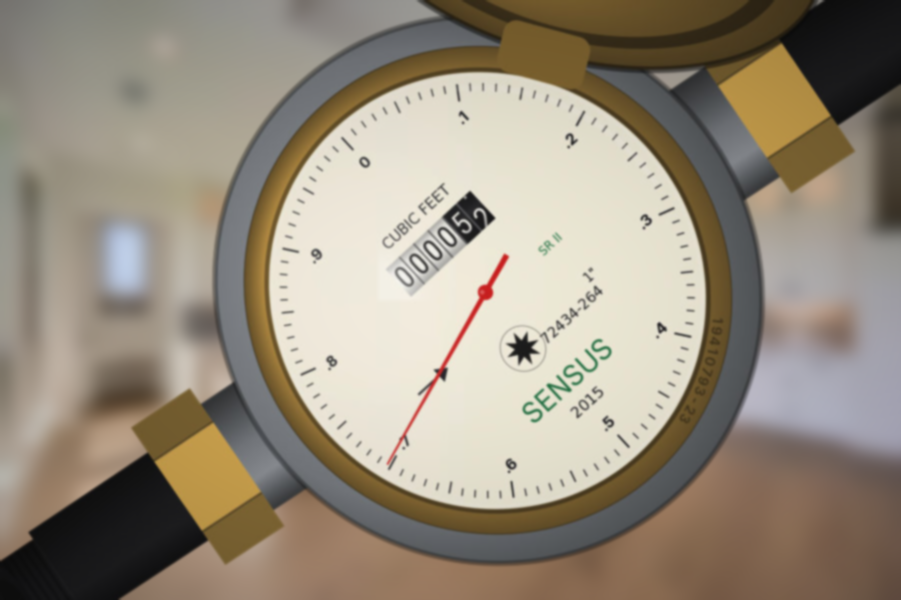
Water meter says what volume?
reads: 51.70 ft³
